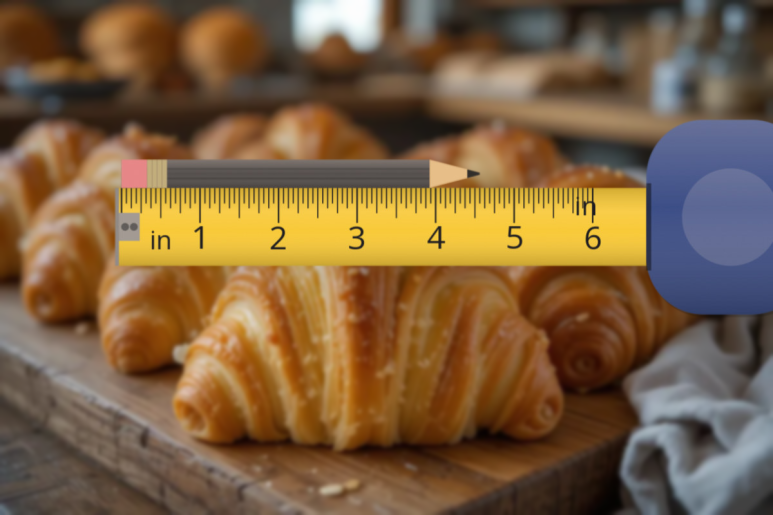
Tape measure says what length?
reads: 4.5625 in
